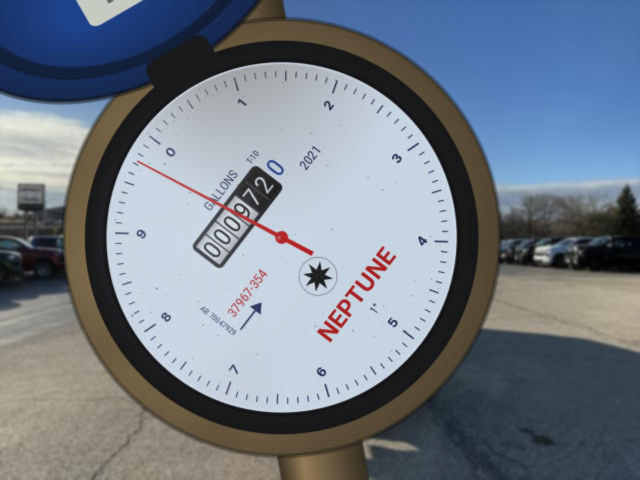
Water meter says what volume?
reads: 9719.7 gal
